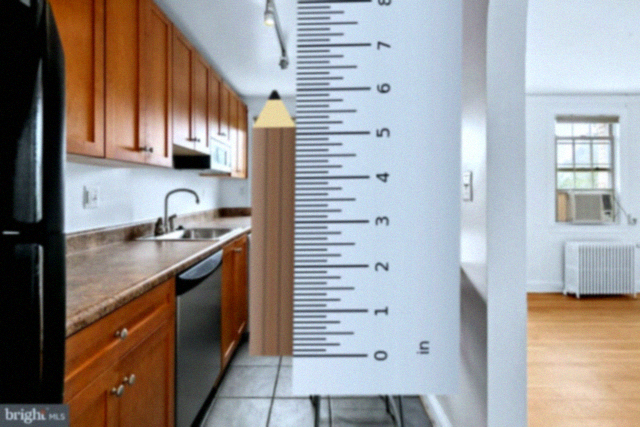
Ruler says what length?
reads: 6 in
